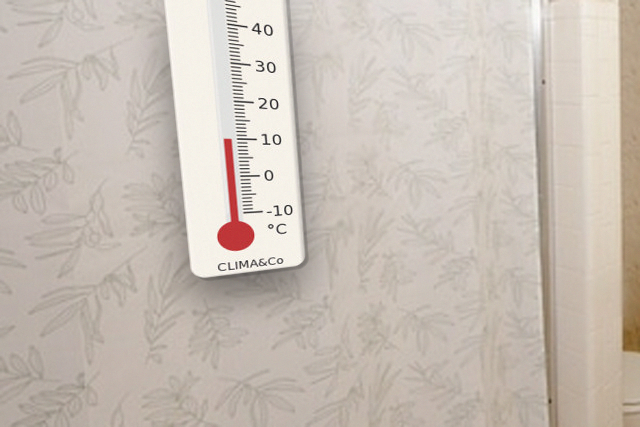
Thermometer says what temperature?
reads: 10 °C
